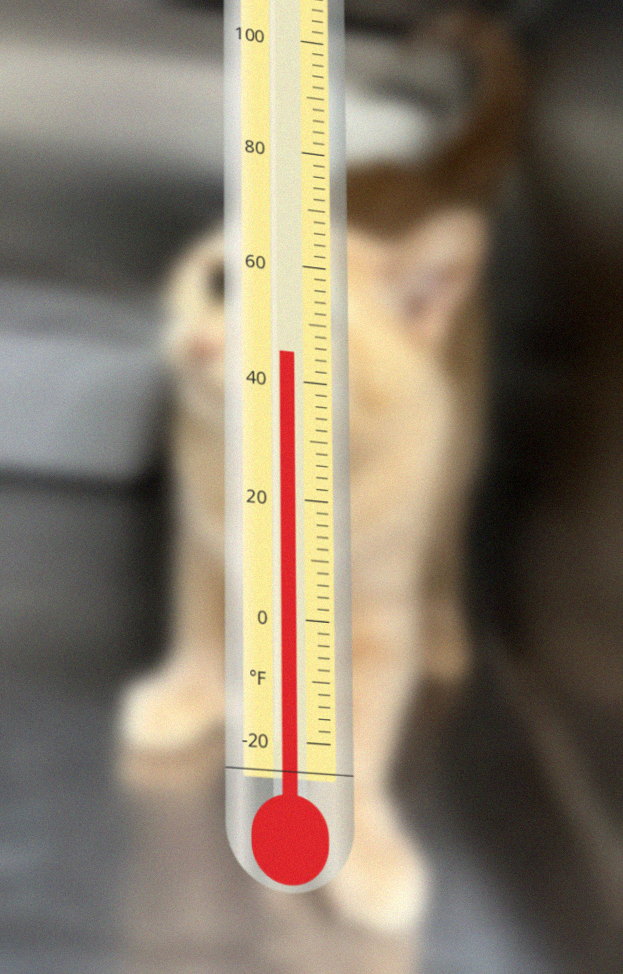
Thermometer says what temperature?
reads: 45 °F
